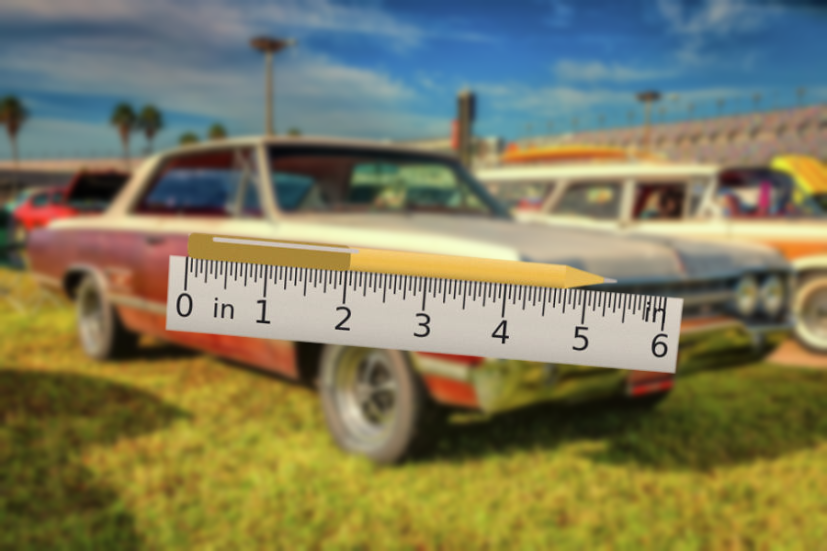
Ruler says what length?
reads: 5.375 in
